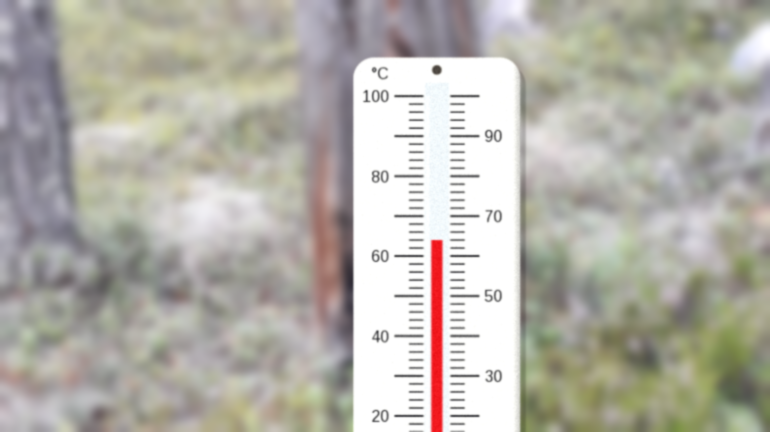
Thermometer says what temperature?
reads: 64 °C
